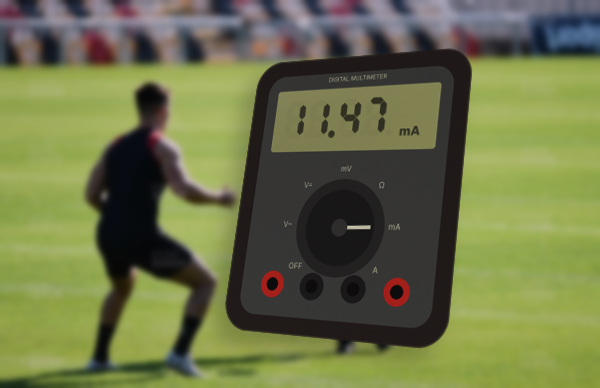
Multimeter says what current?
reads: 11.47 mA
